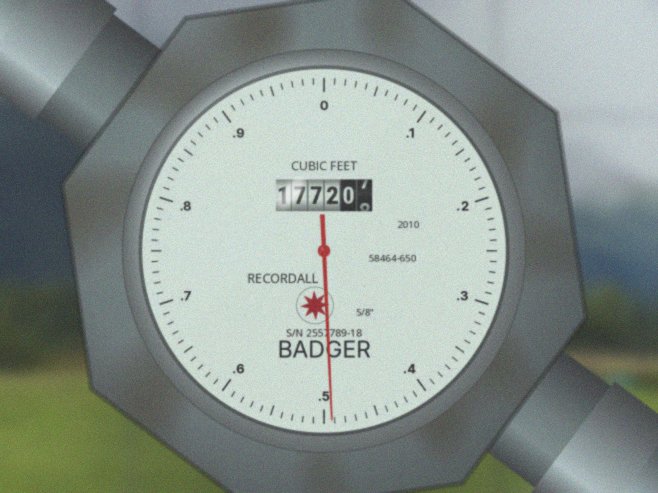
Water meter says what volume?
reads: 177207.49 ft³
